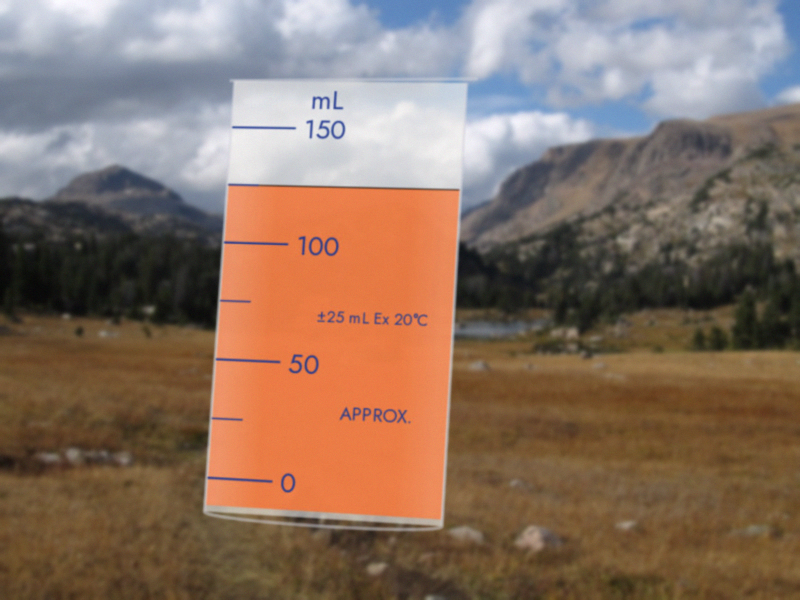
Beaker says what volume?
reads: 125 mL
